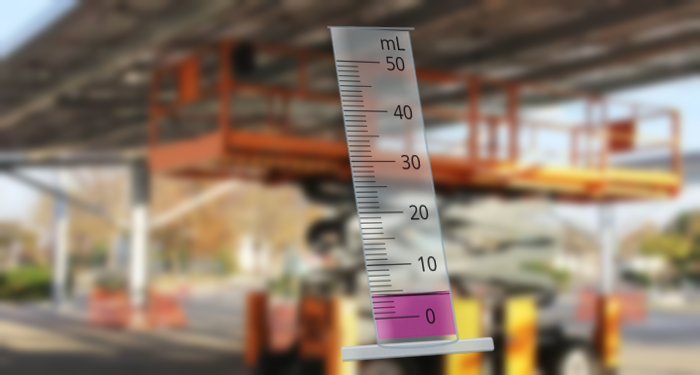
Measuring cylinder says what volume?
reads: 4 mL
